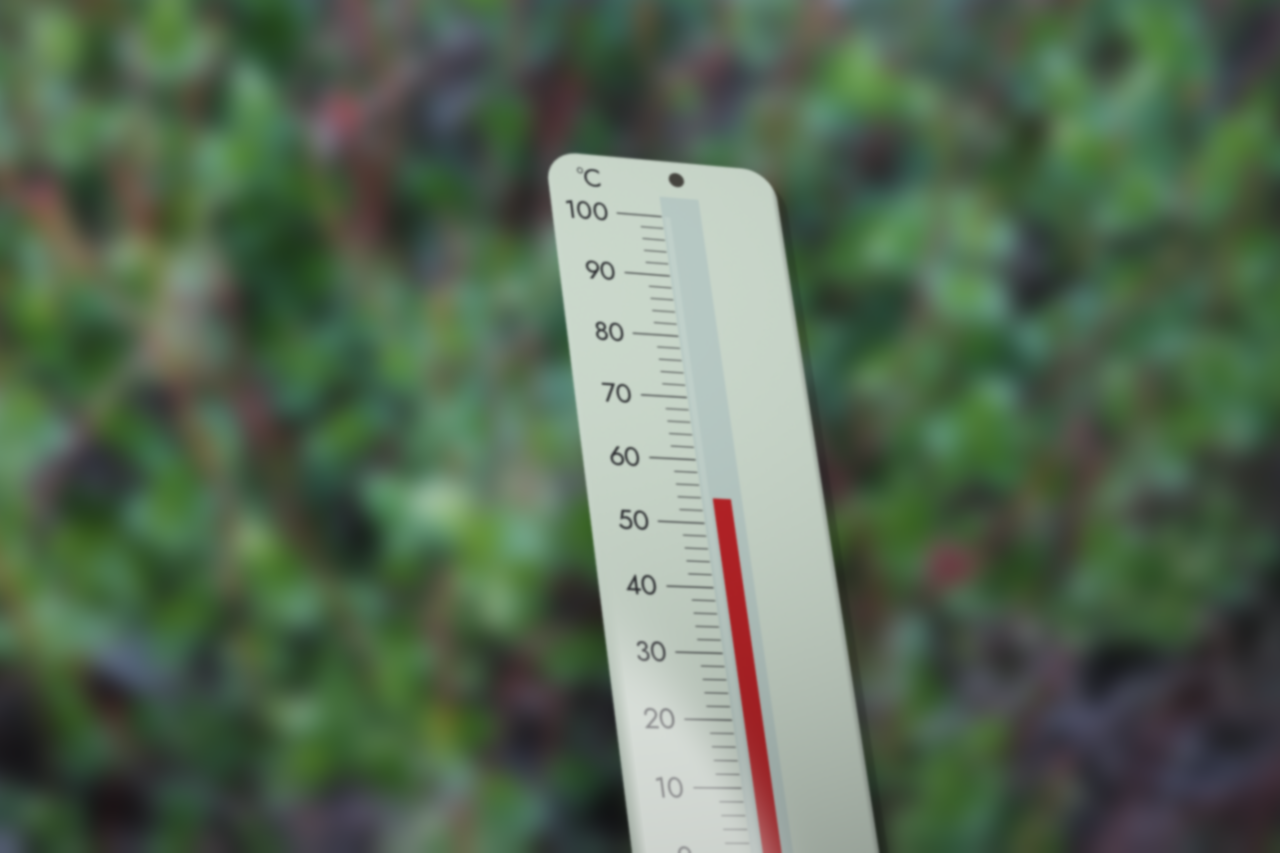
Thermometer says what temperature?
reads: 54 °C
